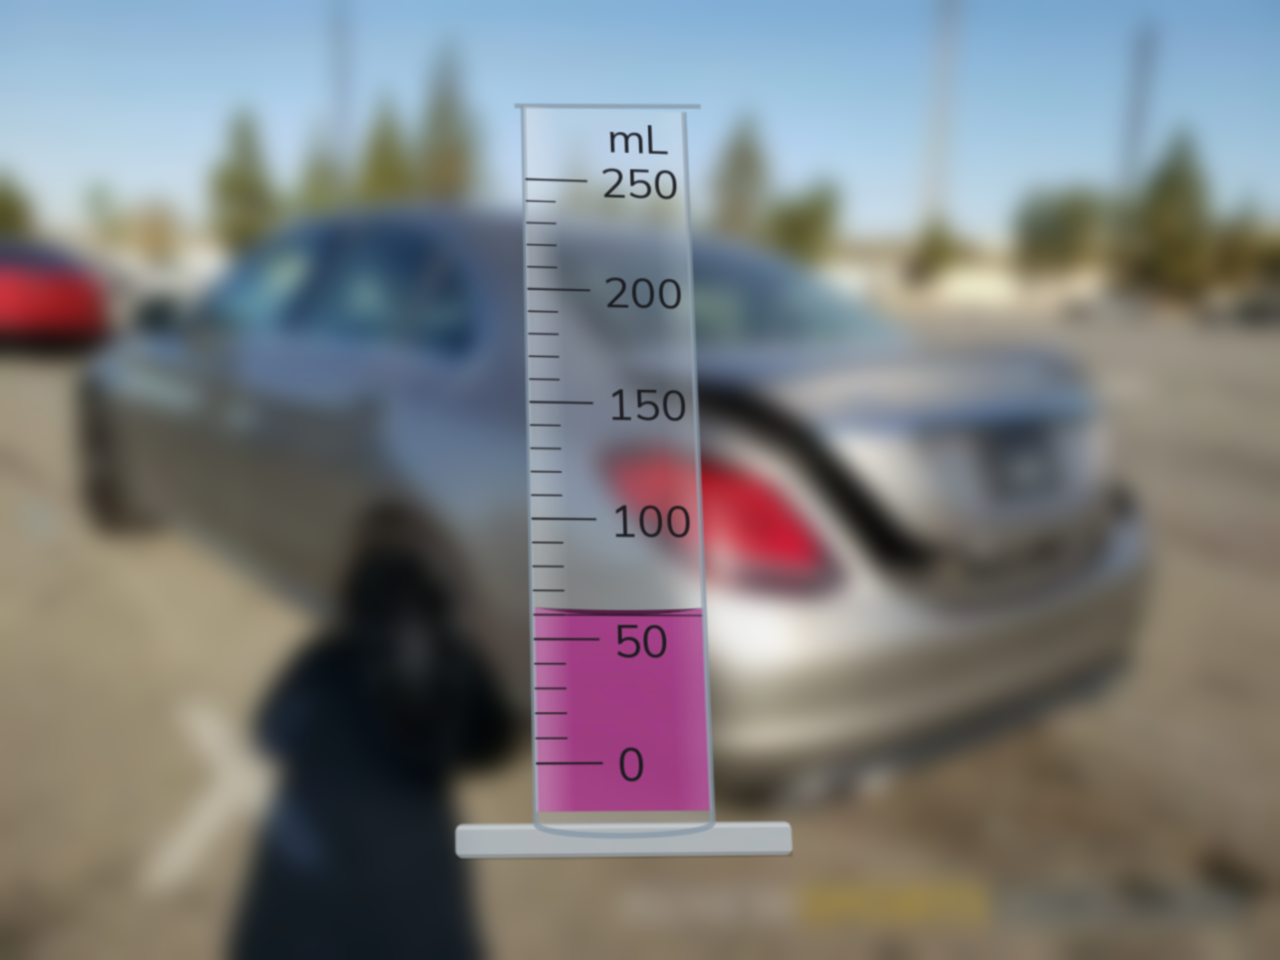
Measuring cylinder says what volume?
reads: 60 mL
